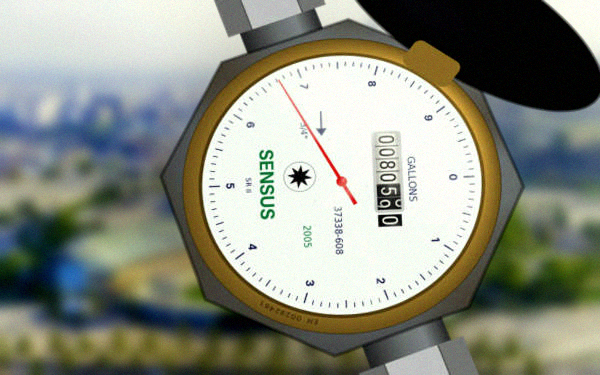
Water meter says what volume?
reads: 80586.7 gal
